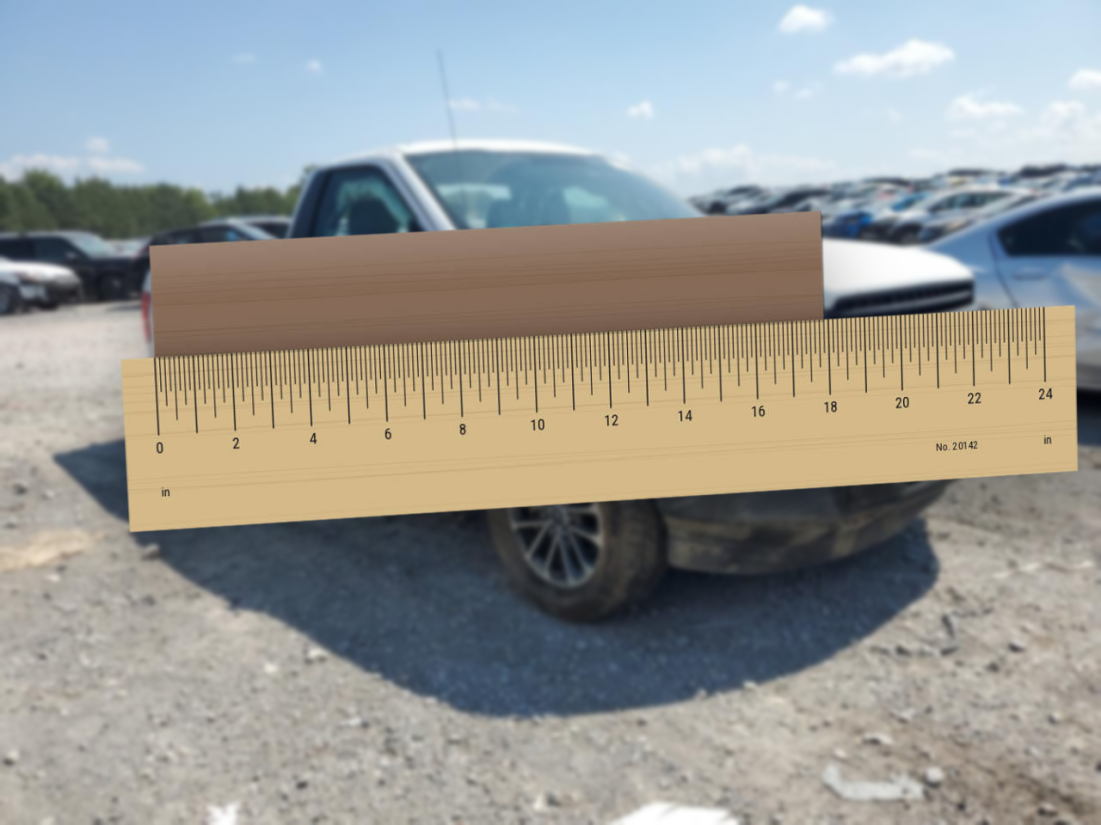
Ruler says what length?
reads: 17.875 in
